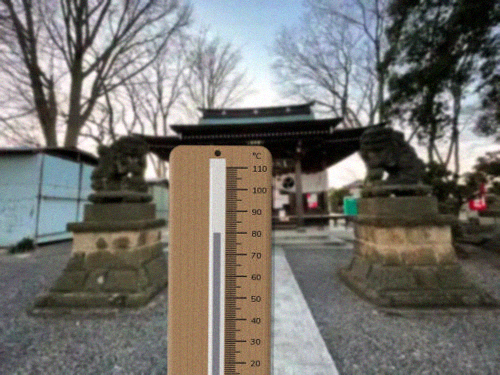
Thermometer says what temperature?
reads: 80 °C
